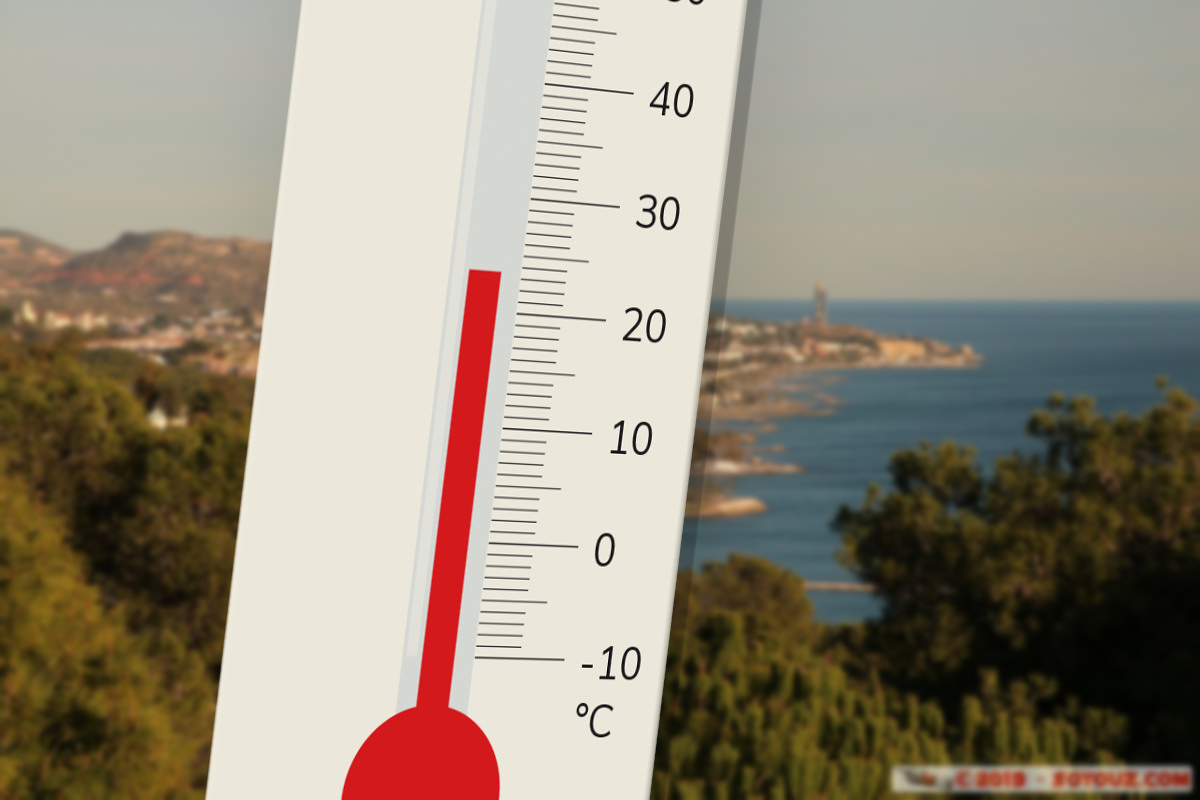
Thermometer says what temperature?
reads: 23.5 °C
